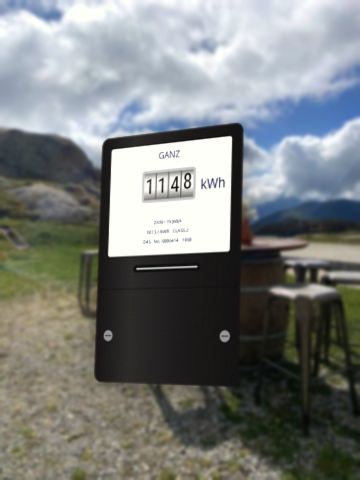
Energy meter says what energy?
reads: 1148 kWh
